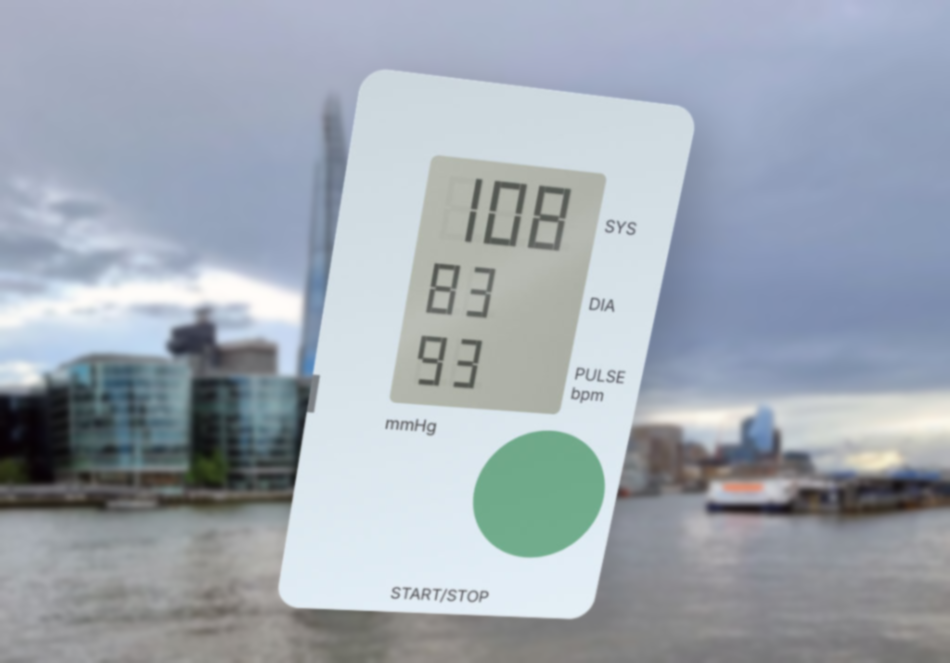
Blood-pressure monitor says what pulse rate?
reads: 93 bpm
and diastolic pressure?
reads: 83 mmHg
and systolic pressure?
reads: 108 mmHg
